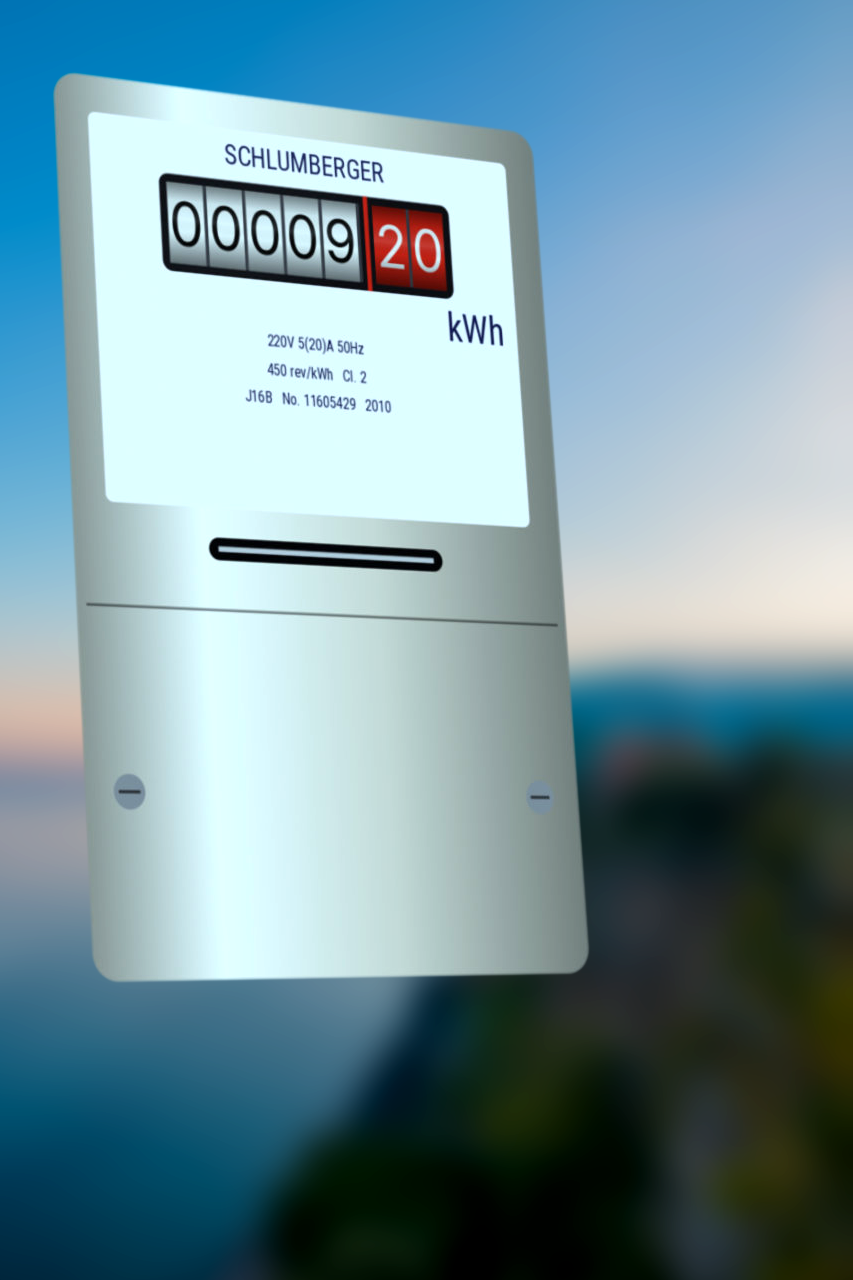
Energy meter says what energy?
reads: 9.20 kWh
